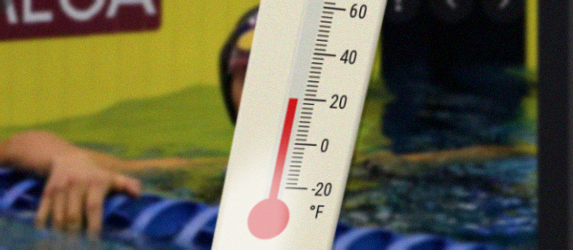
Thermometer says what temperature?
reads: 20 °F
